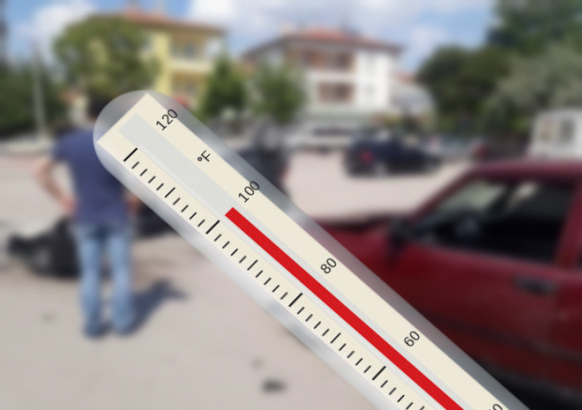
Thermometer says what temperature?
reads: 100 °F
